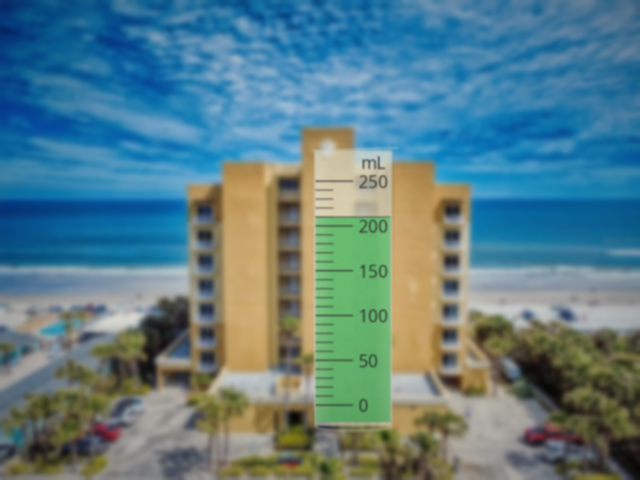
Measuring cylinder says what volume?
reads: 210 mL
